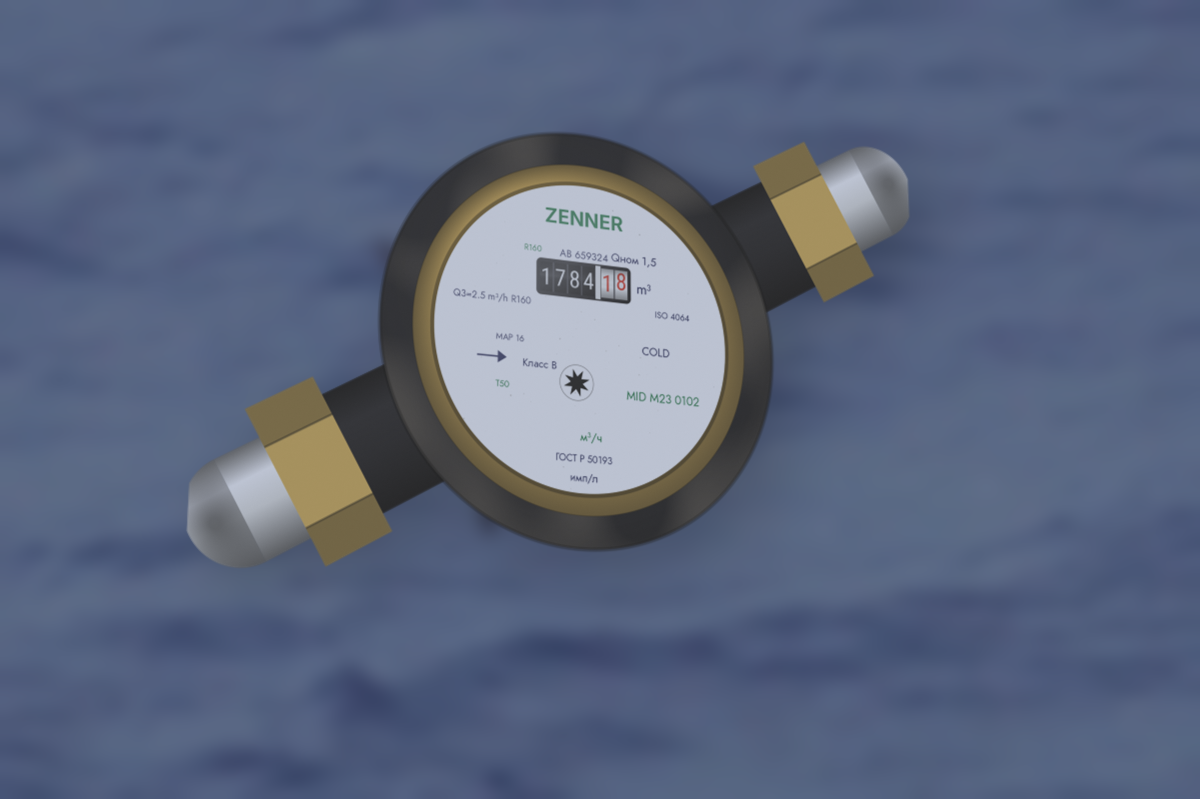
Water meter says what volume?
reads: 1784.18 m³
